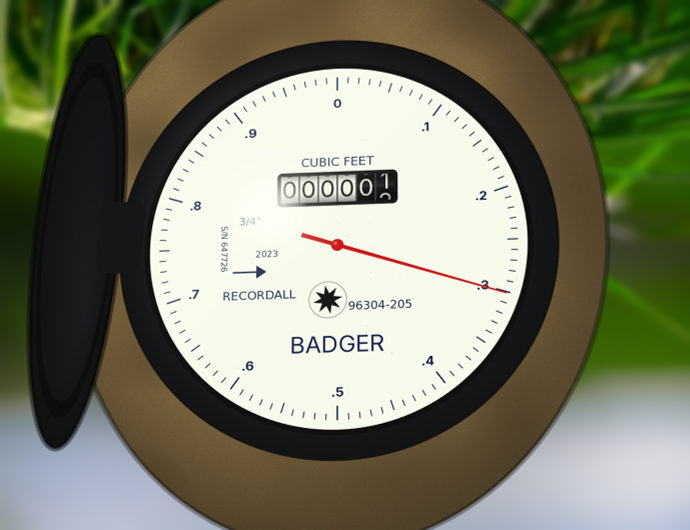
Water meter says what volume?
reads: 1.30 ft³
